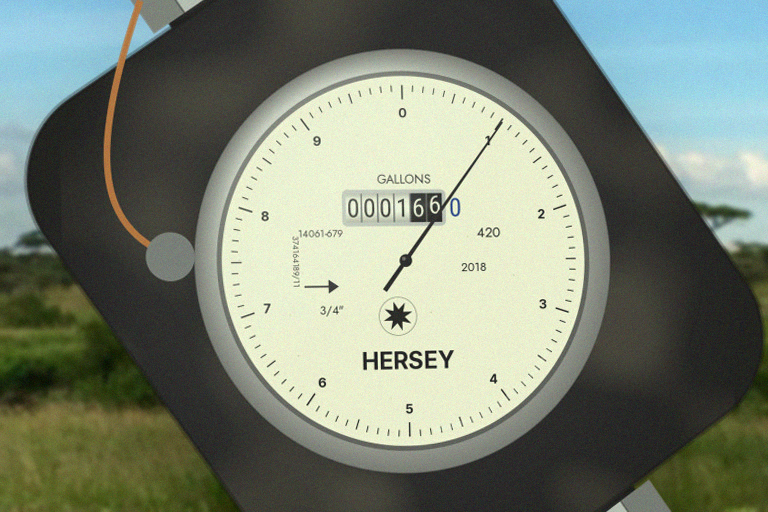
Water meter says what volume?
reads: 1661.0 gal
